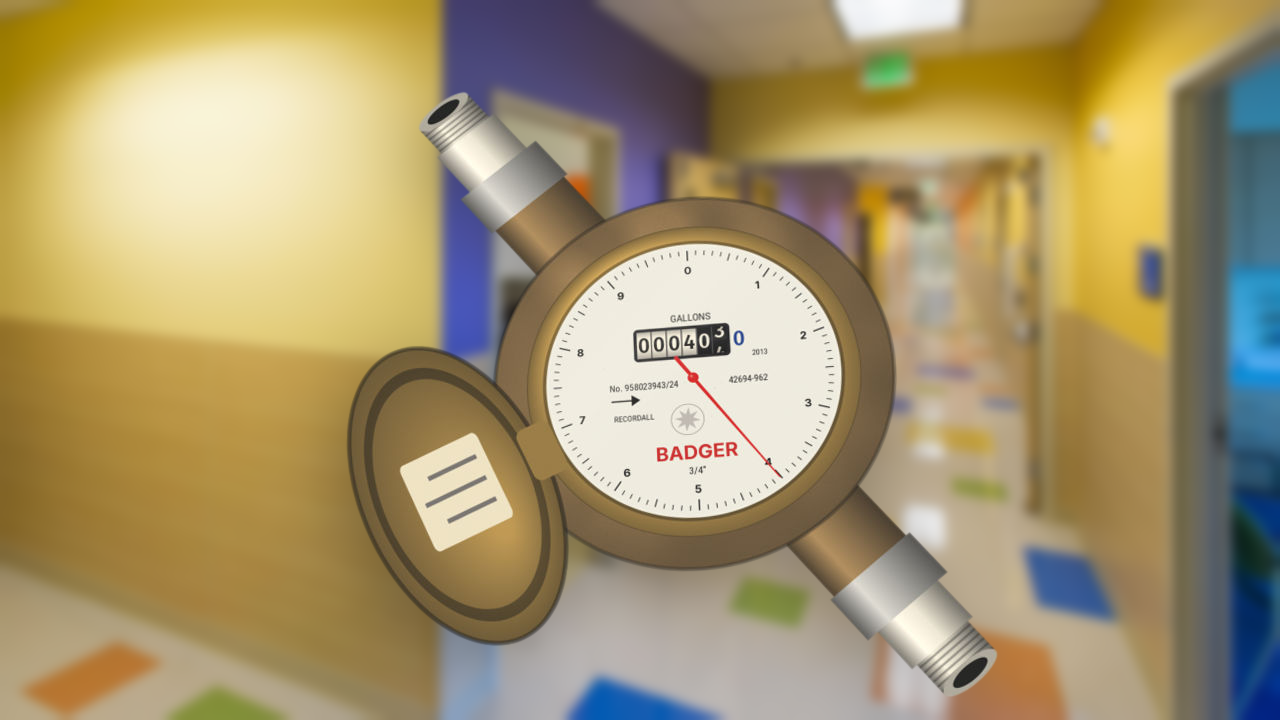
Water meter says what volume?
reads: 4034.0 gal
